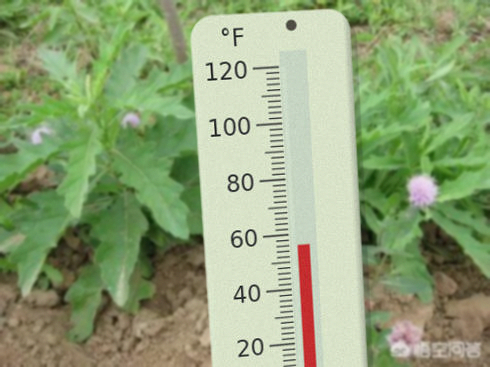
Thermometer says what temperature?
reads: 56 °F
